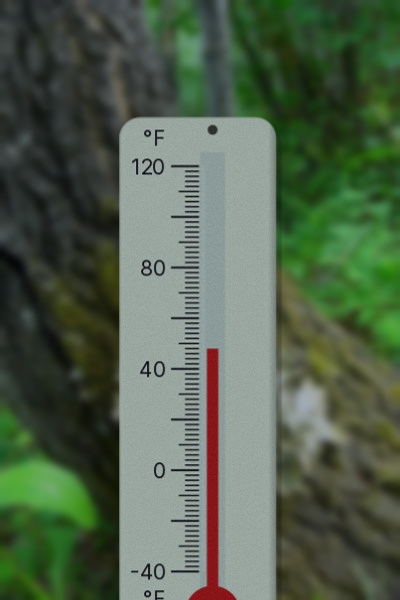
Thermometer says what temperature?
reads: 48 °F
